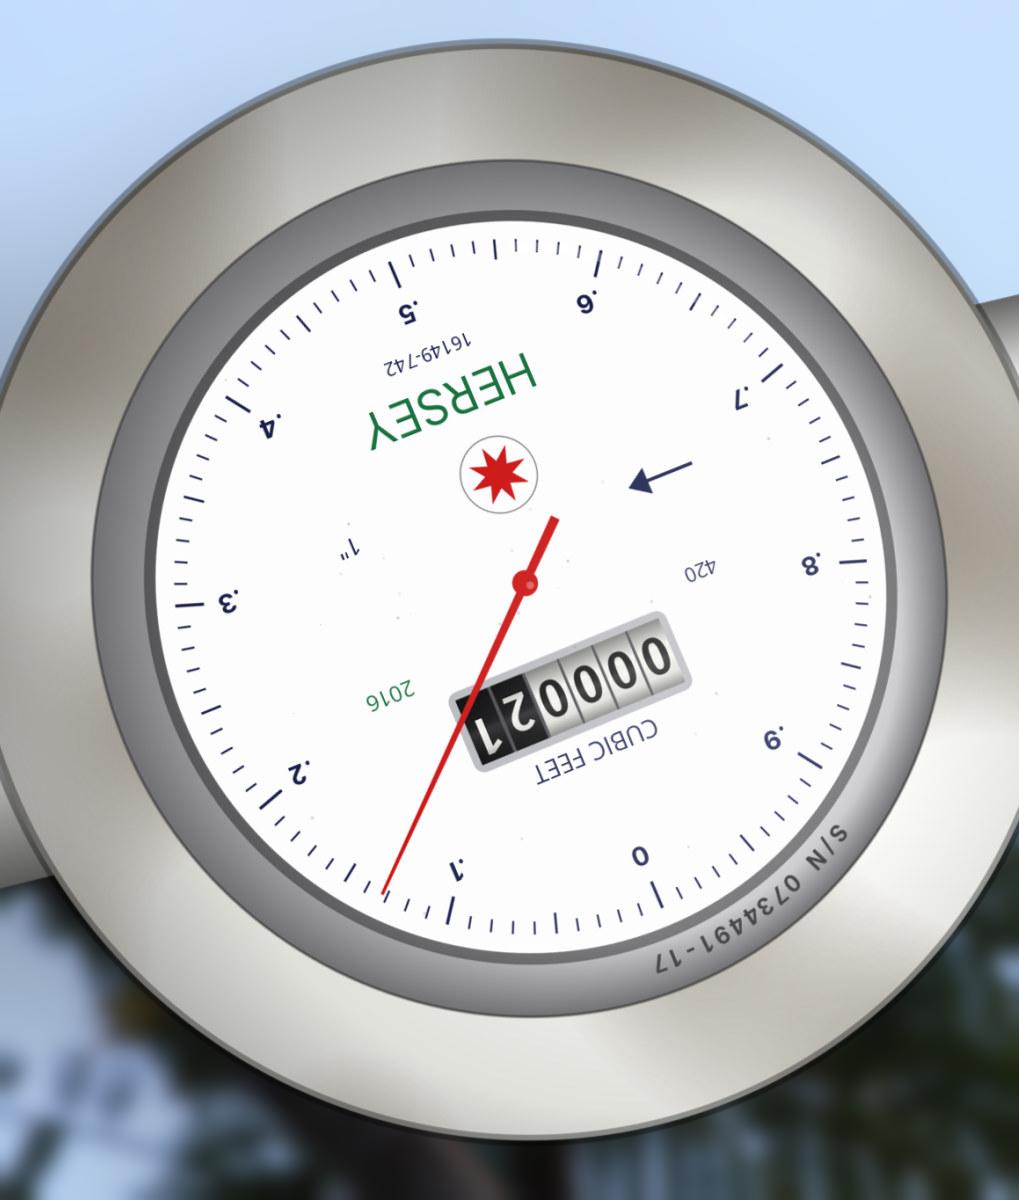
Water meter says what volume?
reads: 21.13 ft³
